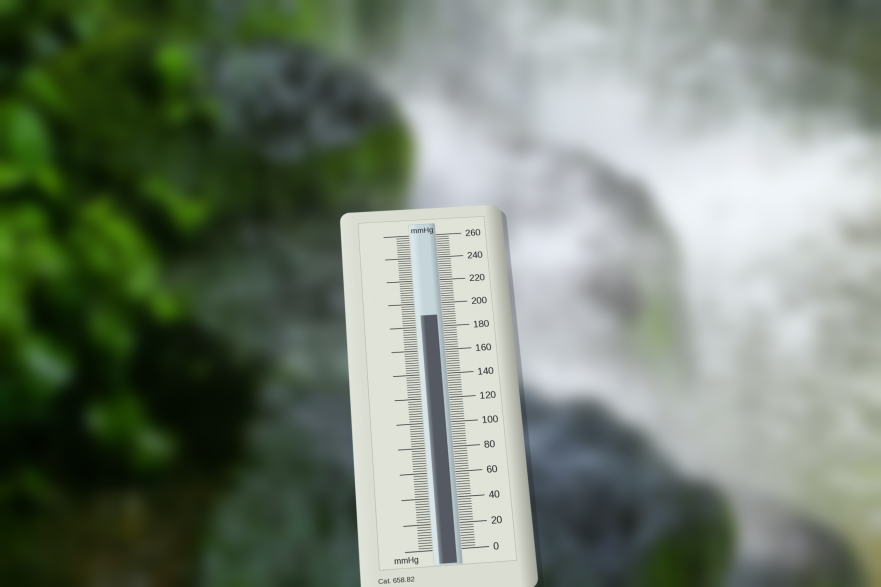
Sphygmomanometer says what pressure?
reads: 190 mmHg
